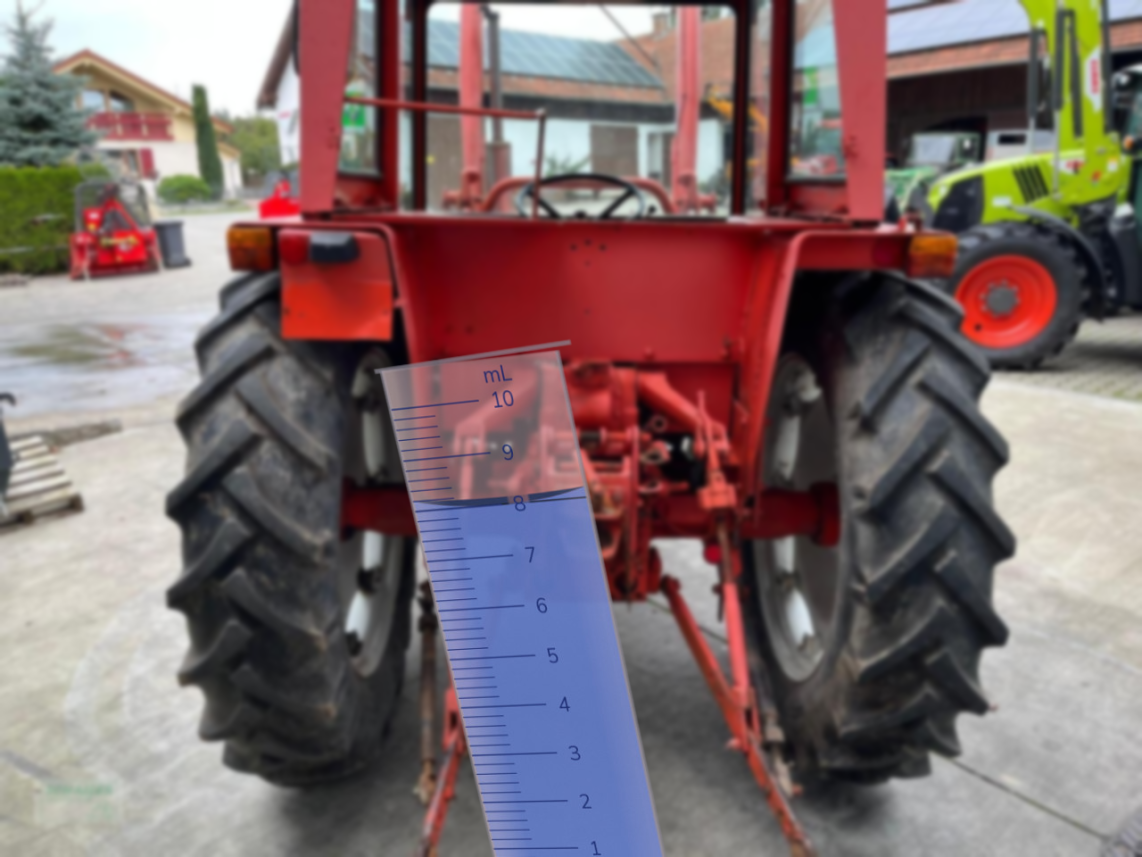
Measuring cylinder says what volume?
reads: 8 mL
